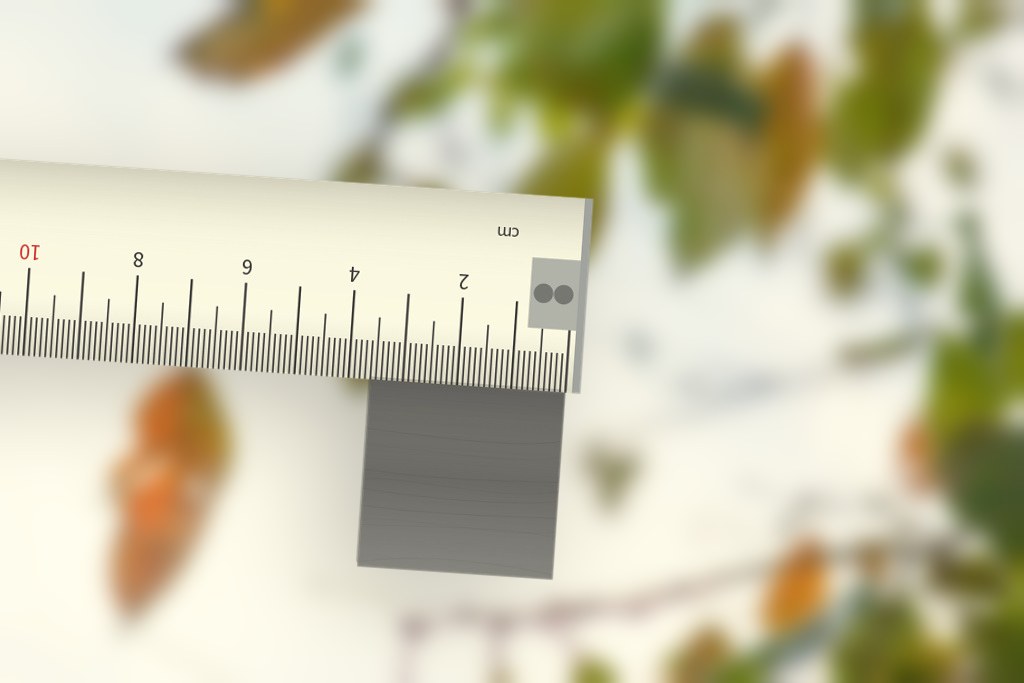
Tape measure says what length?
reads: 3.6 cm
